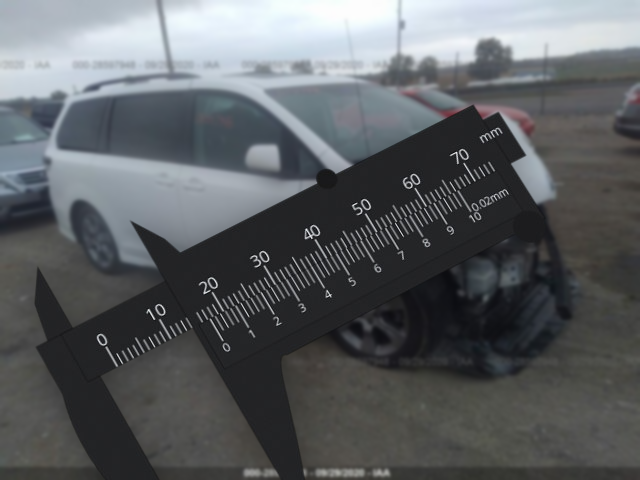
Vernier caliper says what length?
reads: 17.4 mm
